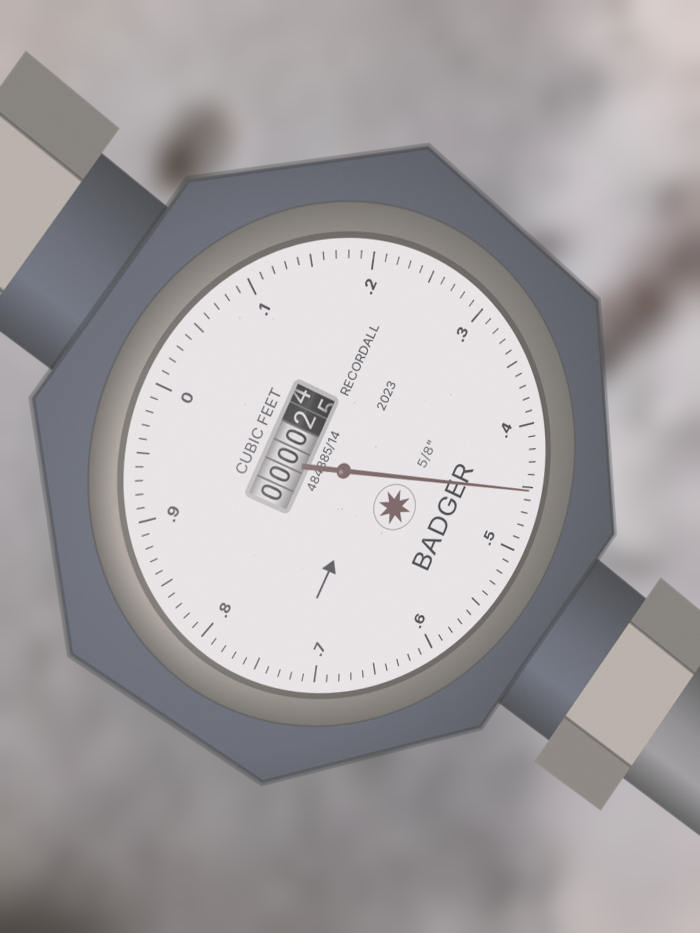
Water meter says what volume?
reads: 24.45 ft³
